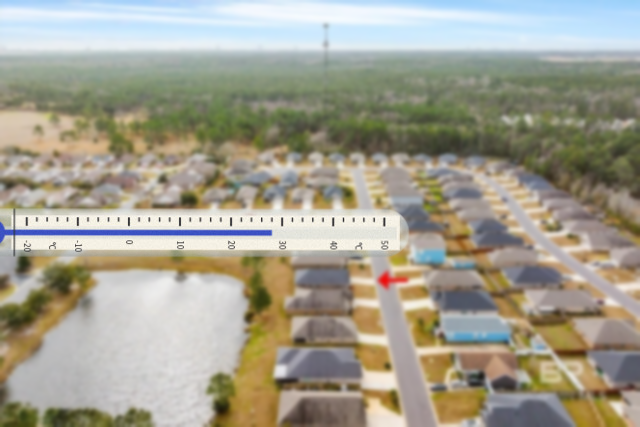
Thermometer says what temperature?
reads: 28 °C
